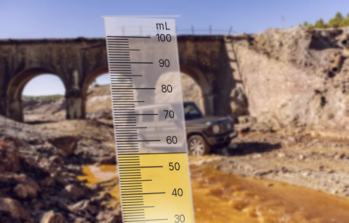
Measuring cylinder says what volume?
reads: 55 mL
